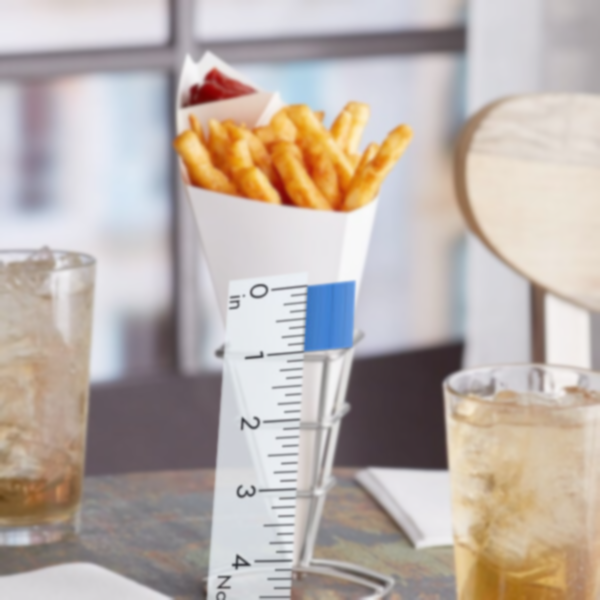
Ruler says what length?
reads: 1 in
